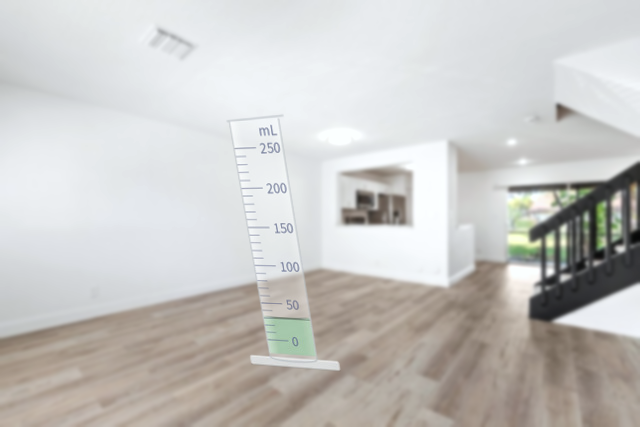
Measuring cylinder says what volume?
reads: 30 mL
